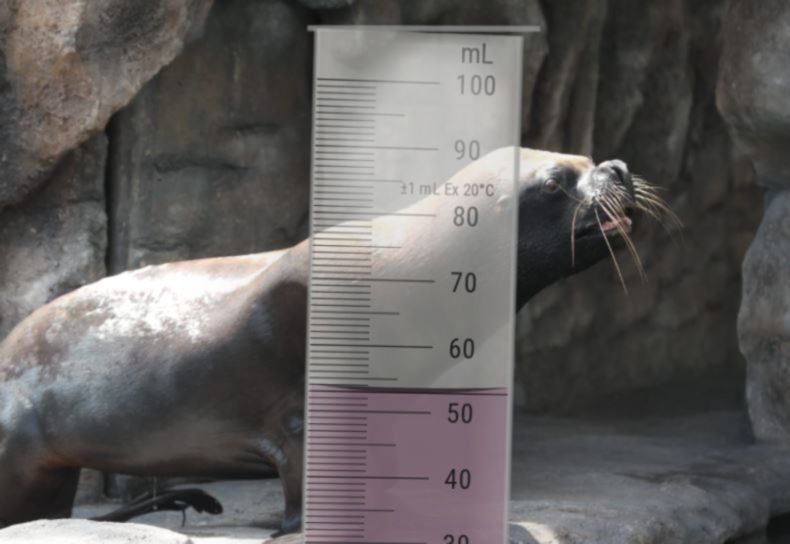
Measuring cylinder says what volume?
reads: 53 mL
